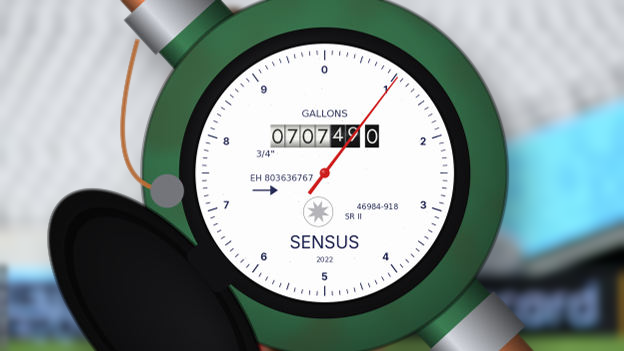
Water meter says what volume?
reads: 707491.0 gal
